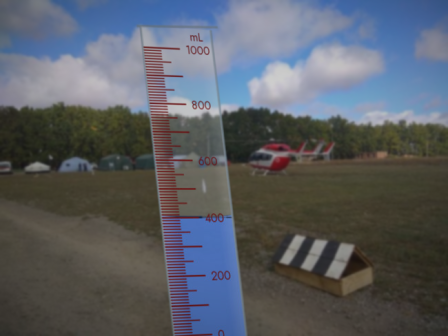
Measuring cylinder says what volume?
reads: 400 mL
